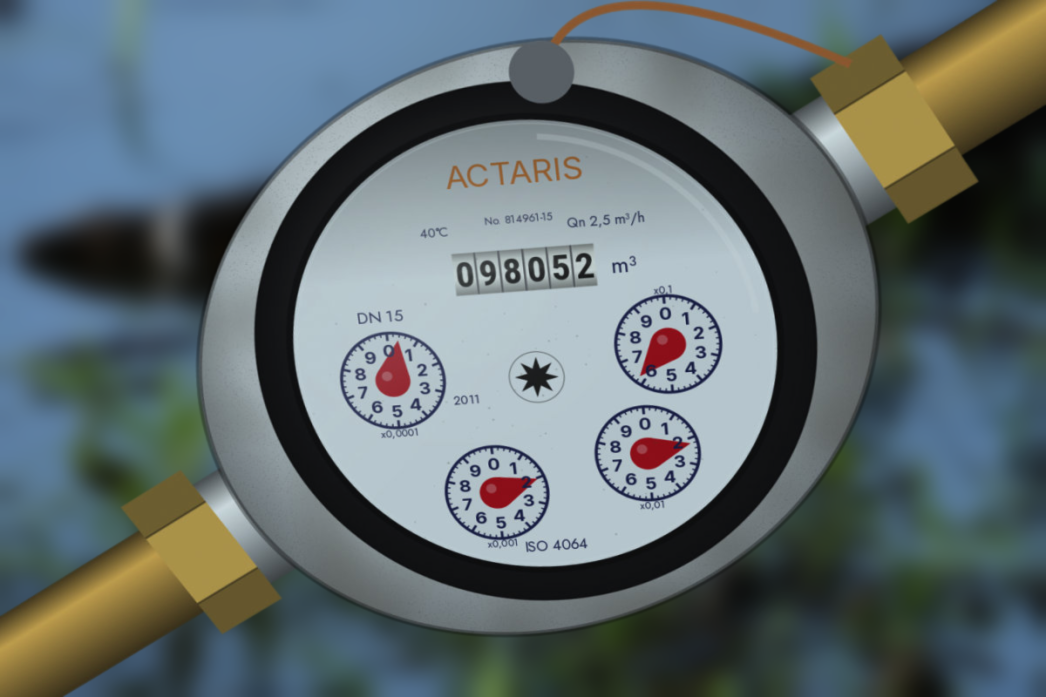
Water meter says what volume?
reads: 98052.6220 m³
